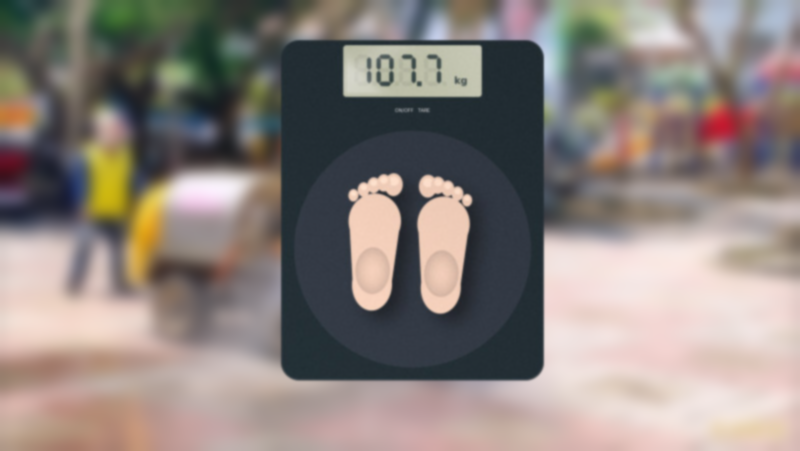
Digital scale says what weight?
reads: 107.7 kg
